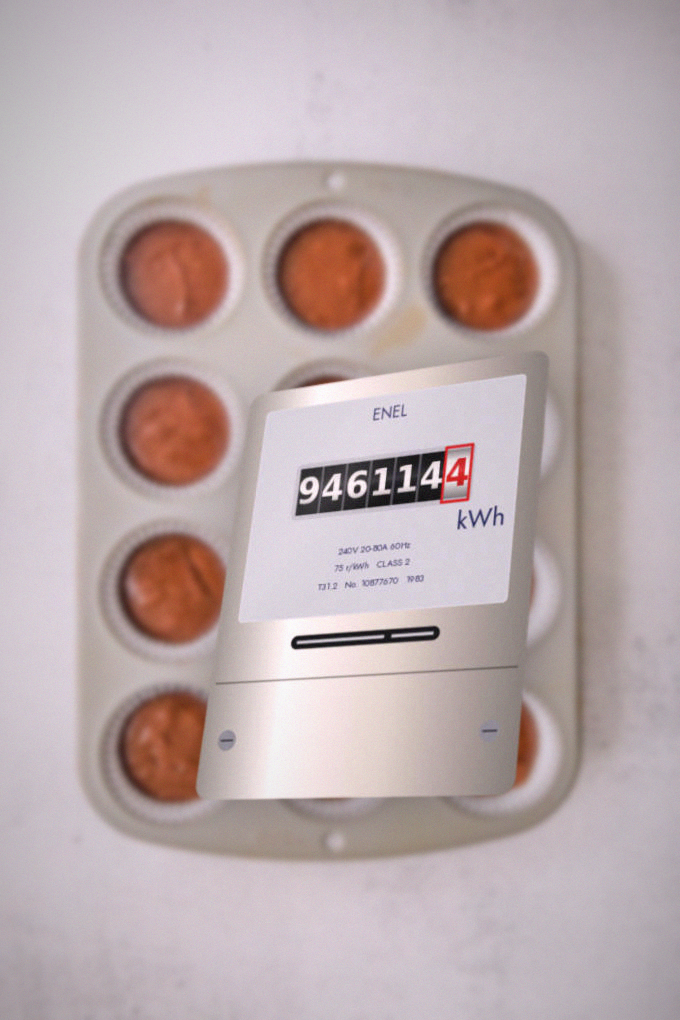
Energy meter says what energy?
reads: 946114.4 kWh
